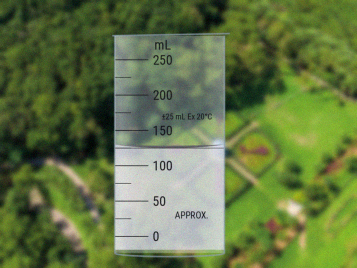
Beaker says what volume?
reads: 125 mL
